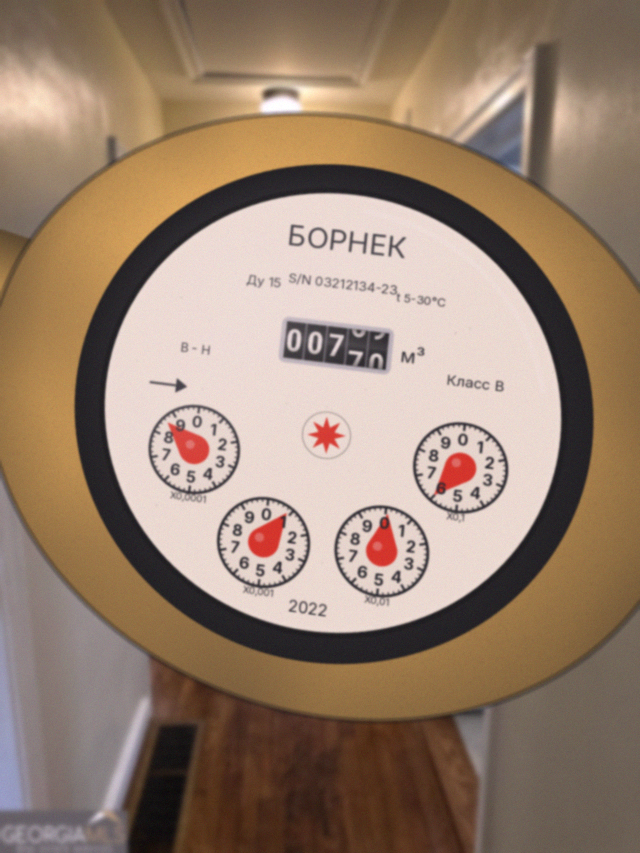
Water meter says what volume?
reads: 769.6008 m³
